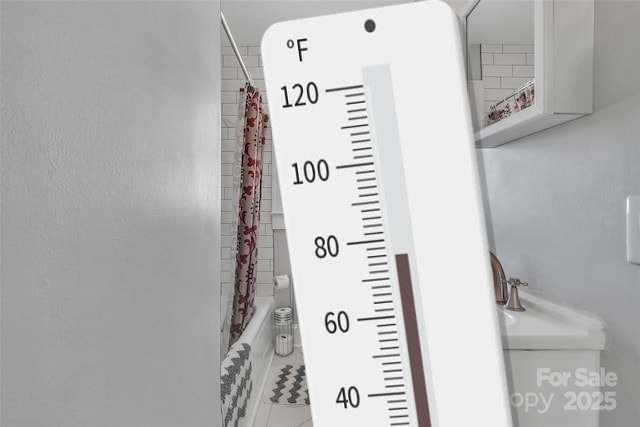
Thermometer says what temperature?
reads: 76 °F
